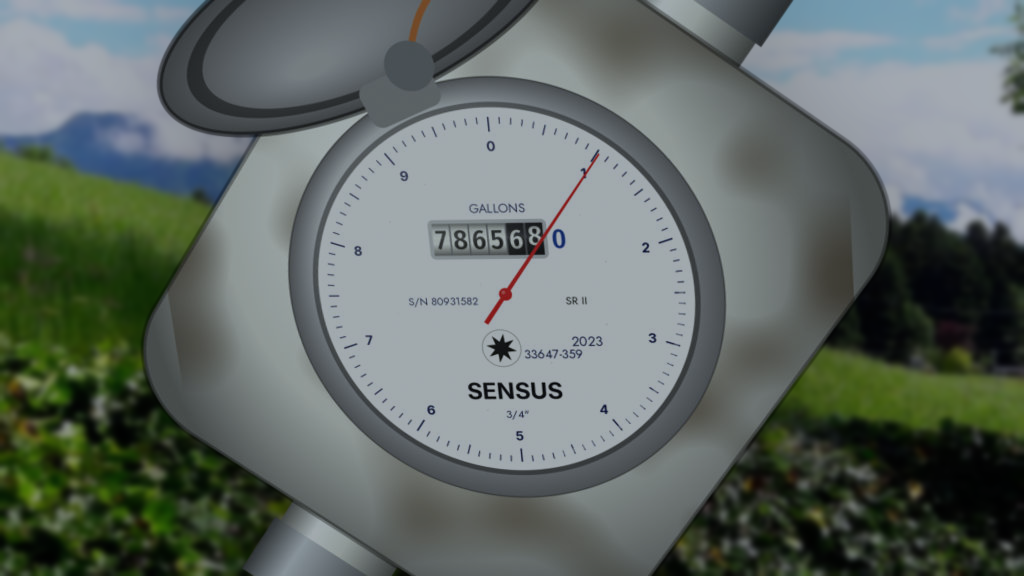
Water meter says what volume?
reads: 7865681.0 gal
